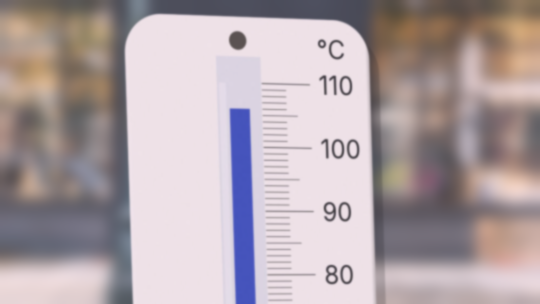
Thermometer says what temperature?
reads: 106 °C
